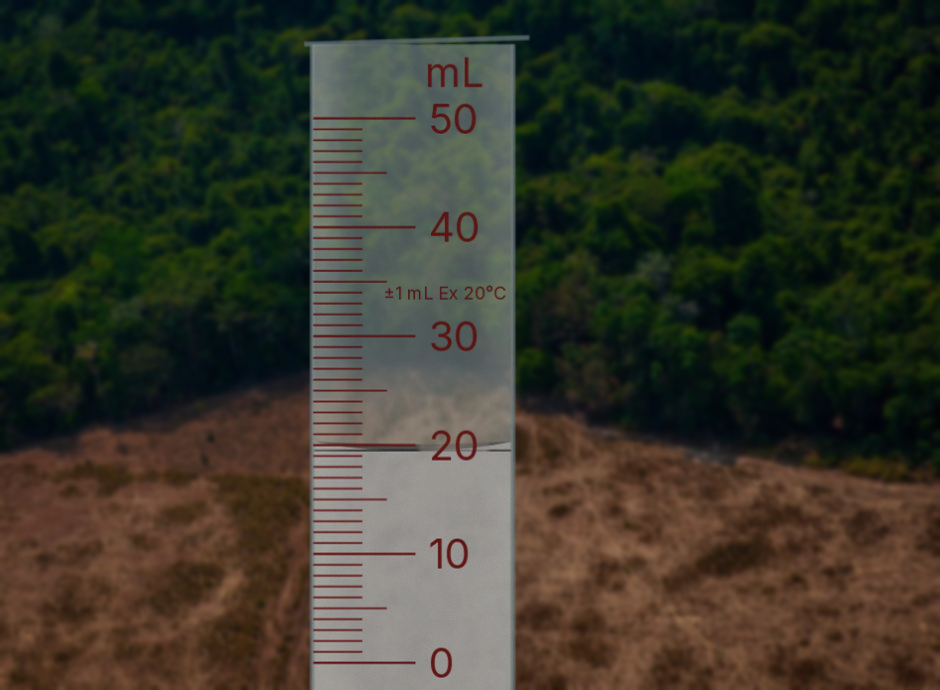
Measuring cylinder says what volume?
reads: 19.5 mL
